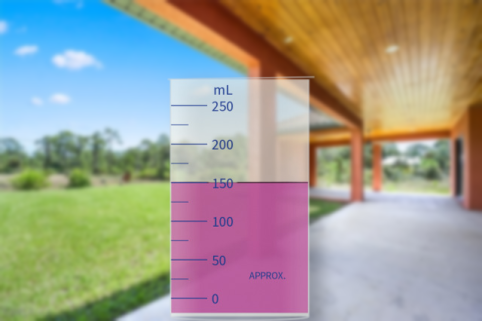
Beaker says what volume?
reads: 150 mL
